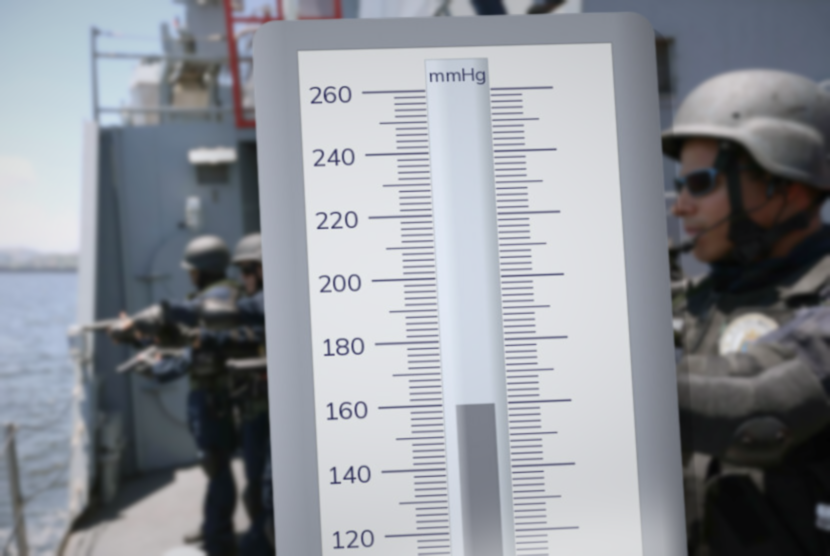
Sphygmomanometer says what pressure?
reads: 160 mmHg
